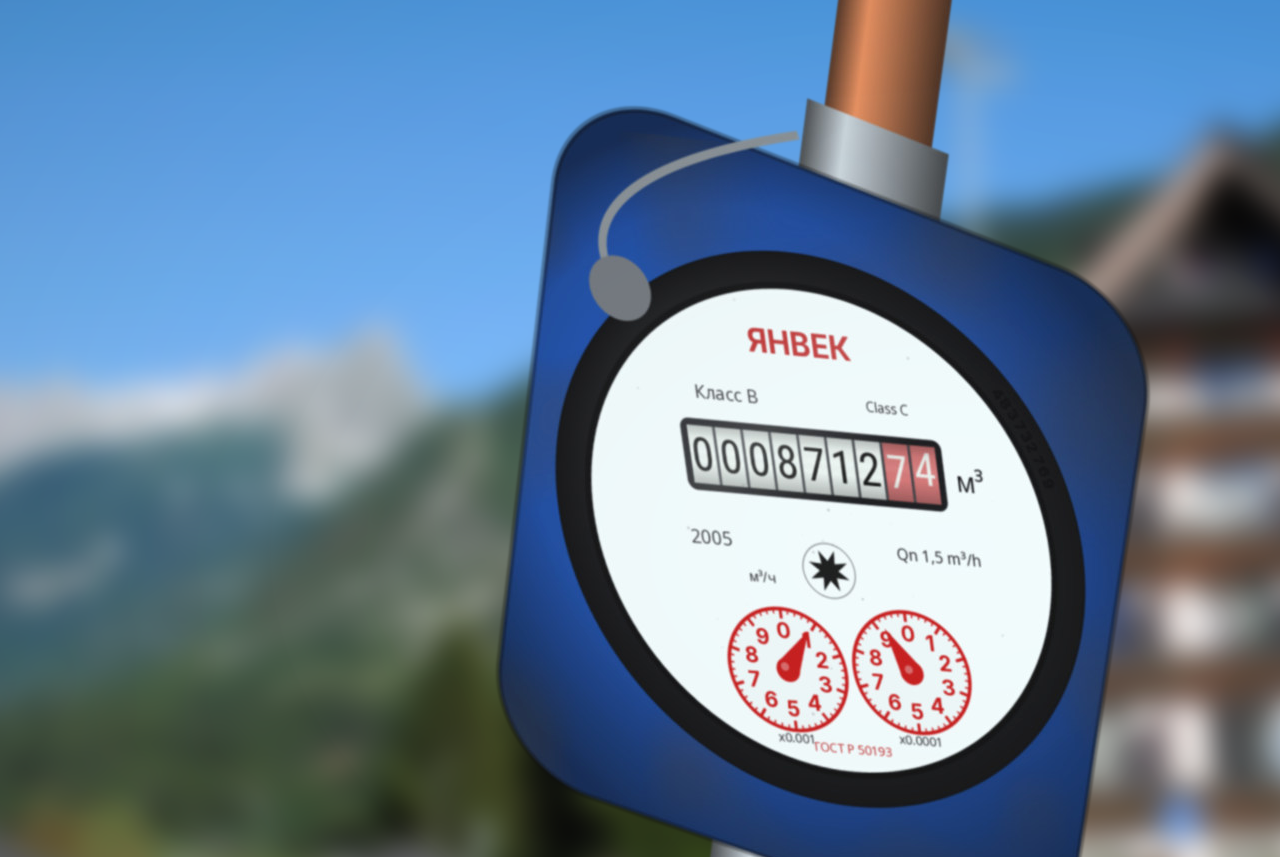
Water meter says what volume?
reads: 8712.7409 m³
